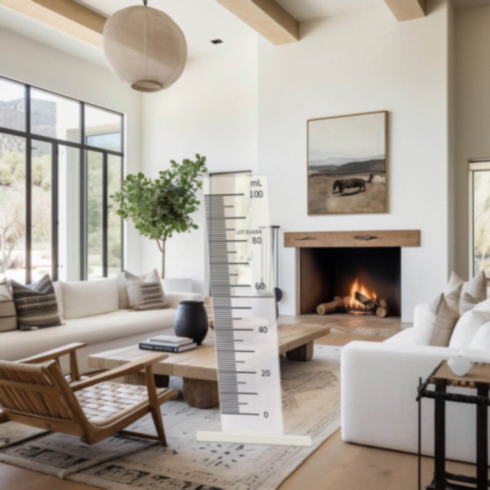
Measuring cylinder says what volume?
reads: 55 mL
